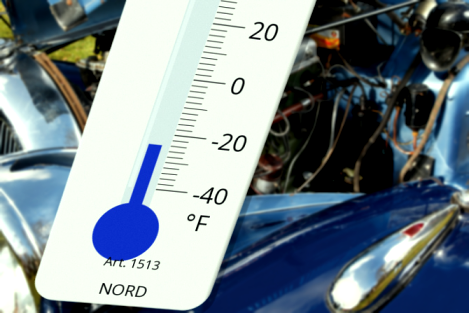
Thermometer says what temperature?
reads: -24 °F
